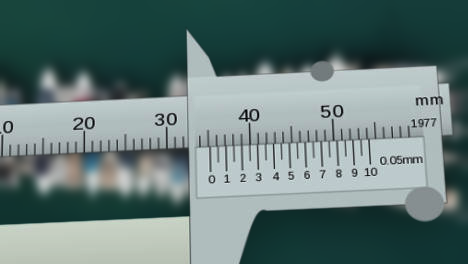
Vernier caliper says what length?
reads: 35.2 mm
